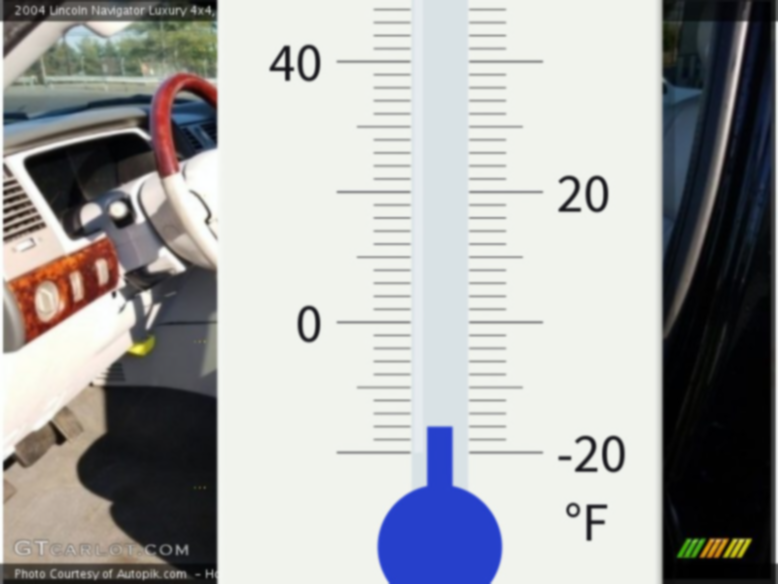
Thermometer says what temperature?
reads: -16 °F
